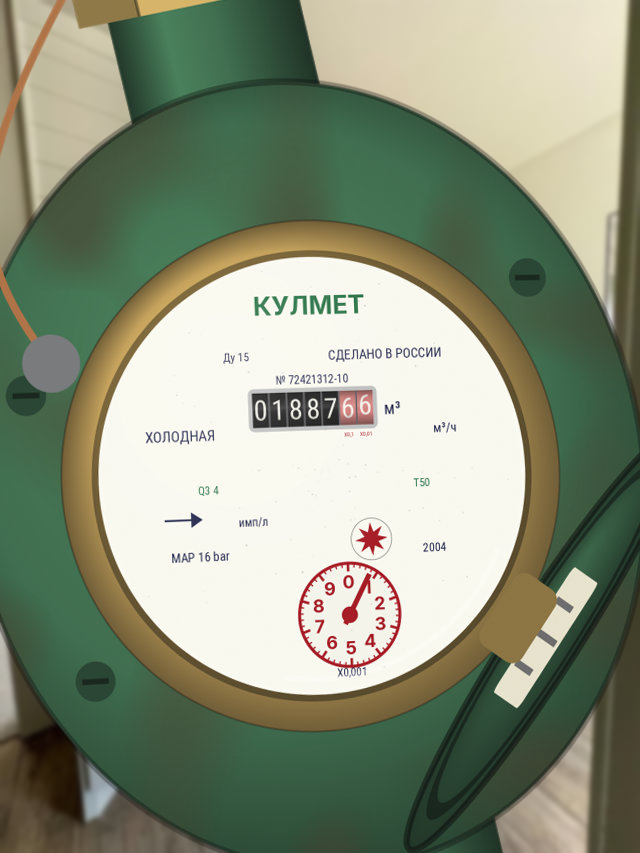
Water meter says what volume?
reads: 1887.660 m³
